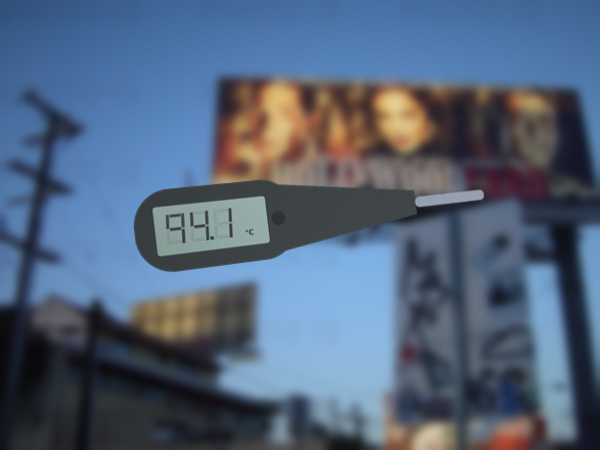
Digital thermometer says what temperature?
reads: 94.1 °C
